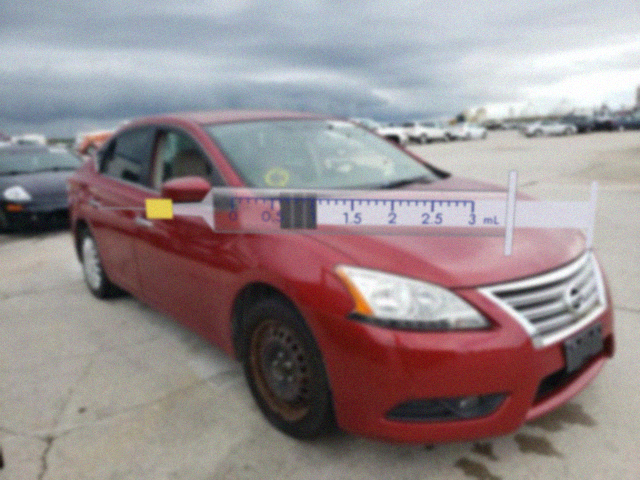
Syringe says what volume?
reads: 0.6 mL
